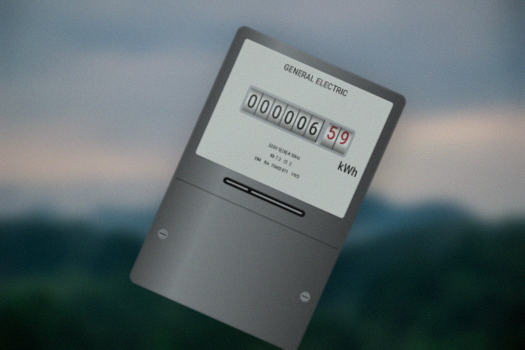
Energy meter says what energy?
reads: 6.59 kWh
